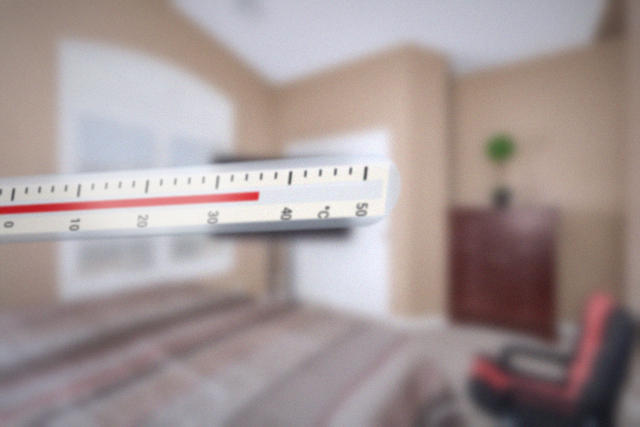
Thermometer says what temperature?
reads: 36 °C
